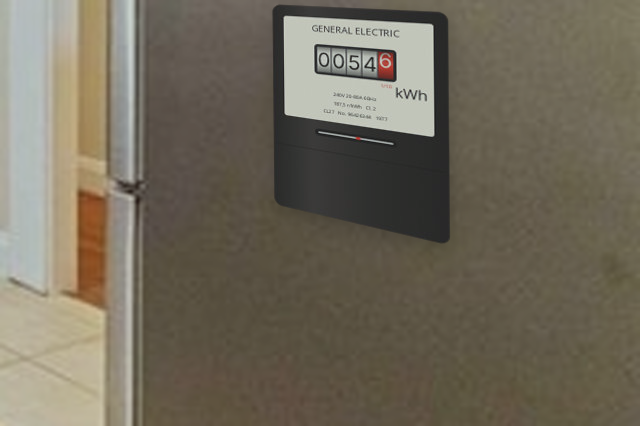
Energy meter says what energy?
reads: 54.6 kWh
